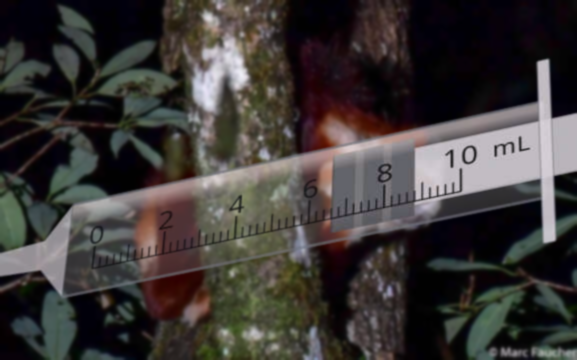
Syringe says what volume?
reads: 6.6 mL
